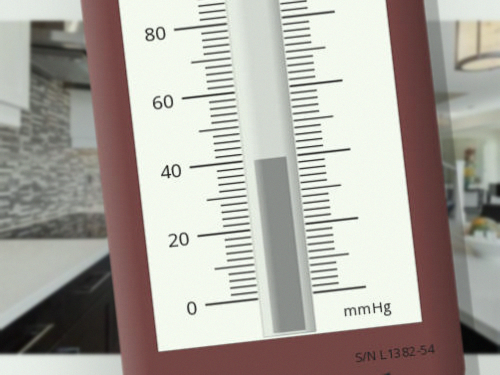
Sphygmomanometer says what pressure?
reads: 40 mmHg
